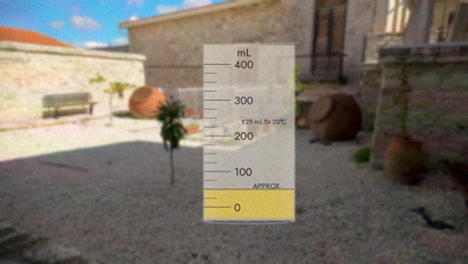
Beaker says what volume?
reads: 50 mL
